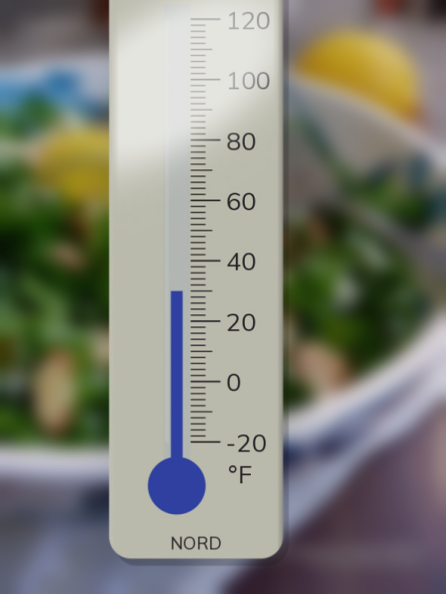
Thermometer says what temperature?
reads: 30 °F
